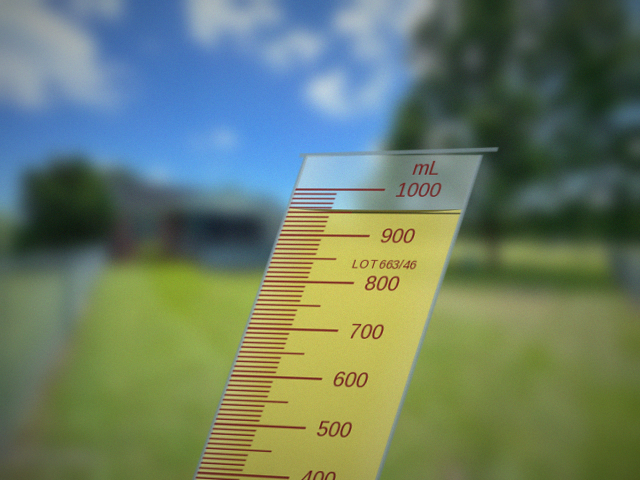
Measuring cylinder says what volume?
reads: 950 mL
